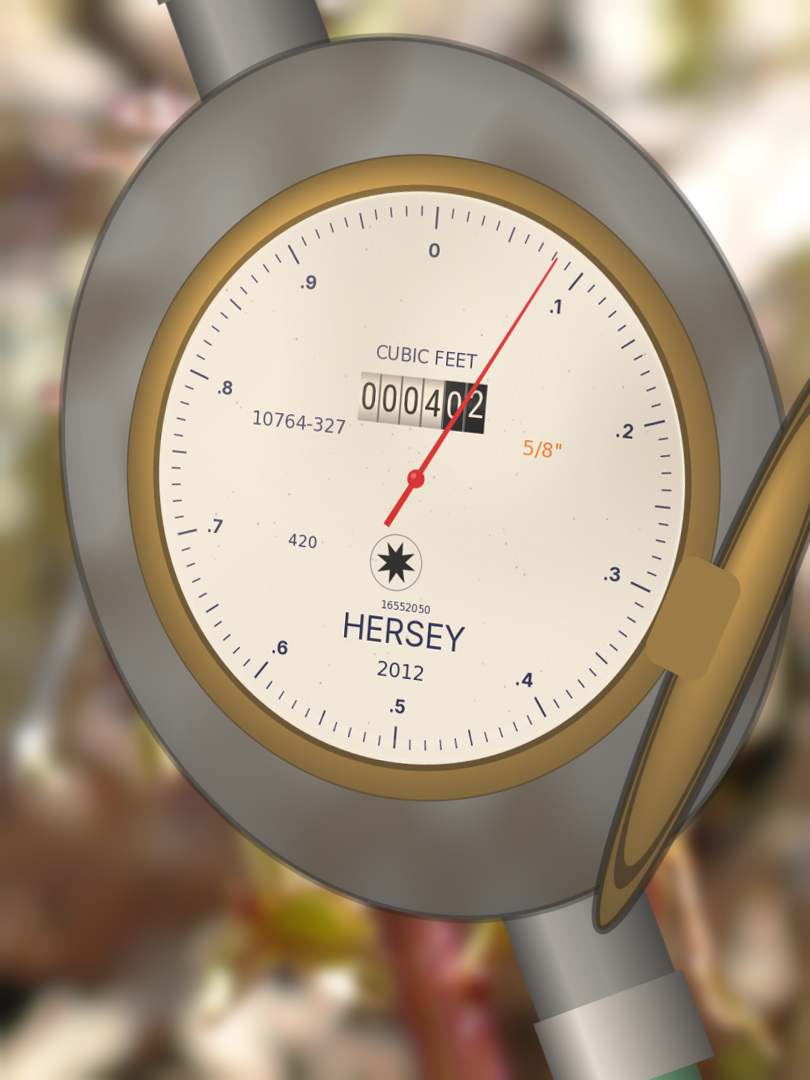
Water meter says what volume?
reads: 402.08 ft³
